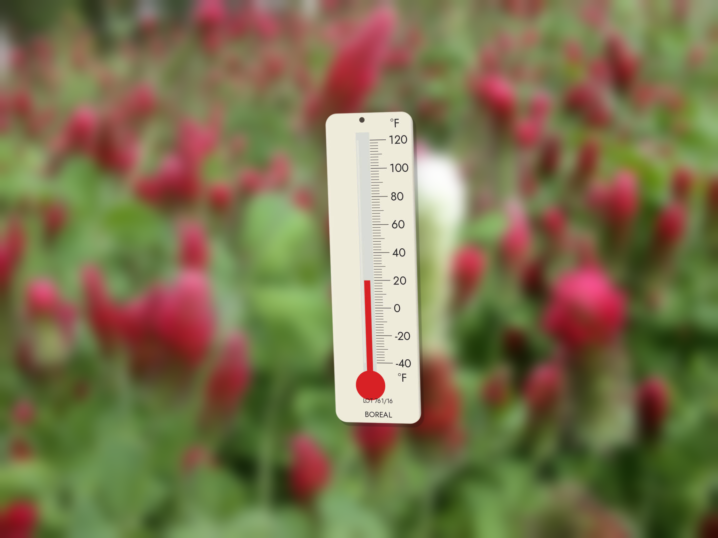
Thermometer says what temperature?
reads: 20 °F
